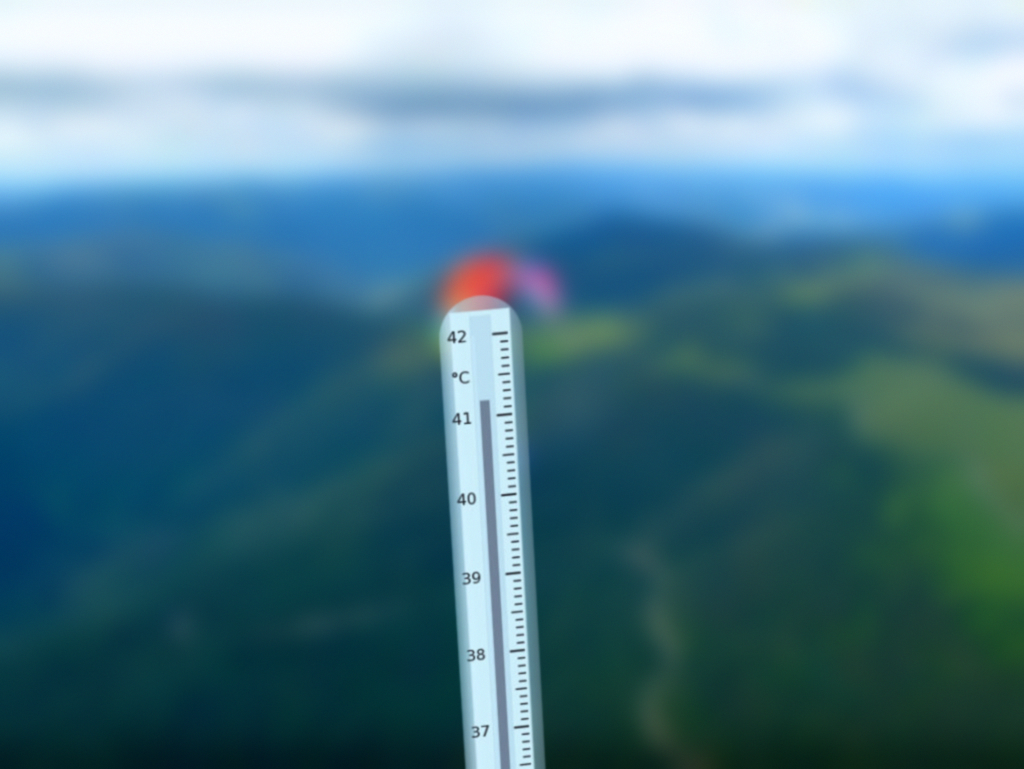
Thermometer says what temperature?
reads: 41.2 °C
